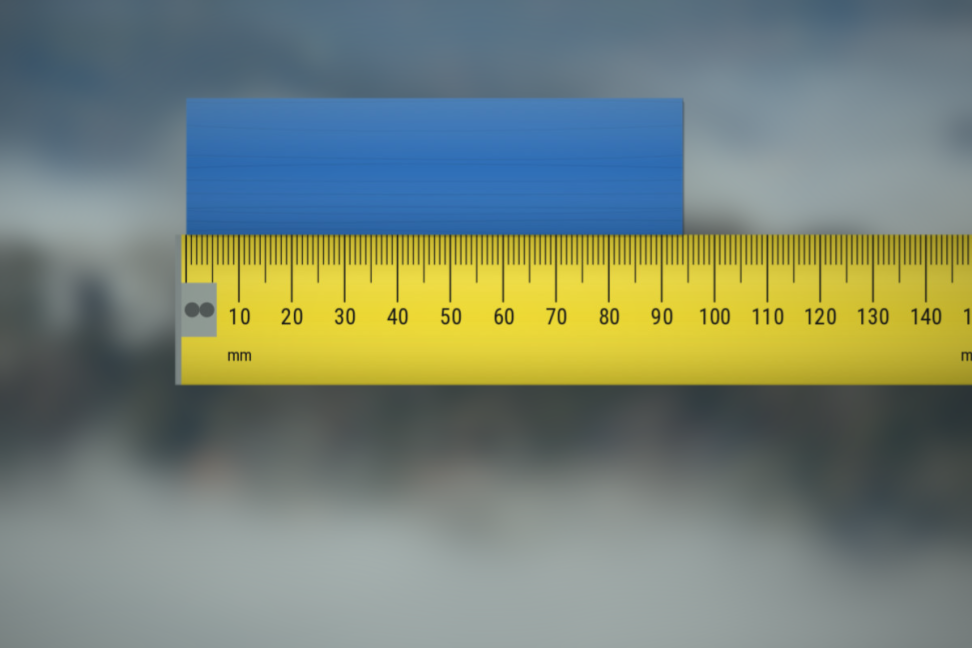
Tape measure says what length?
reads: 94 mm
